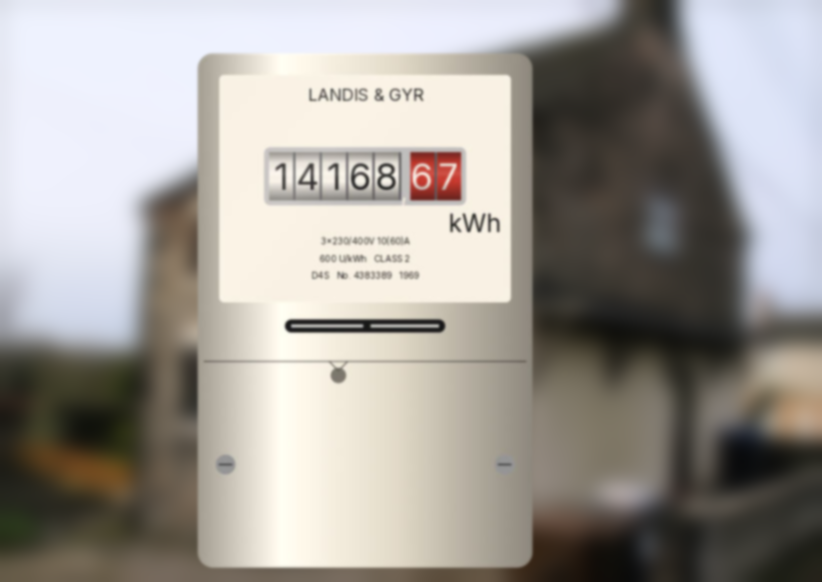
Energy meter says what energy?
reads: 14168.67 kWh
